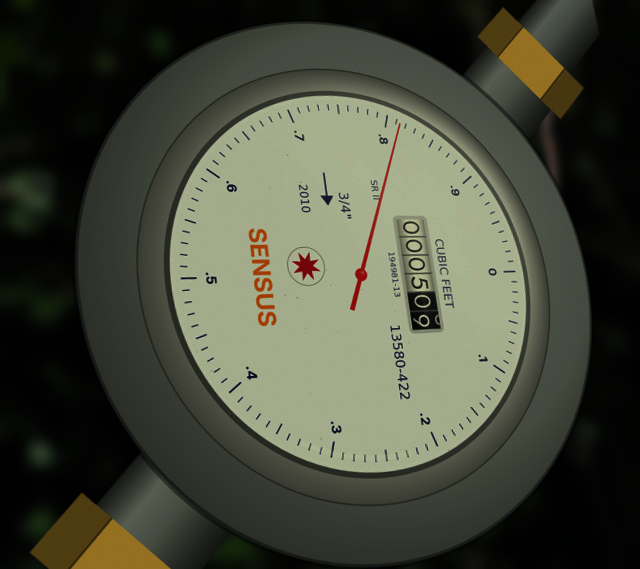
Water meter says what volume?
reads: 508.81 ft³
